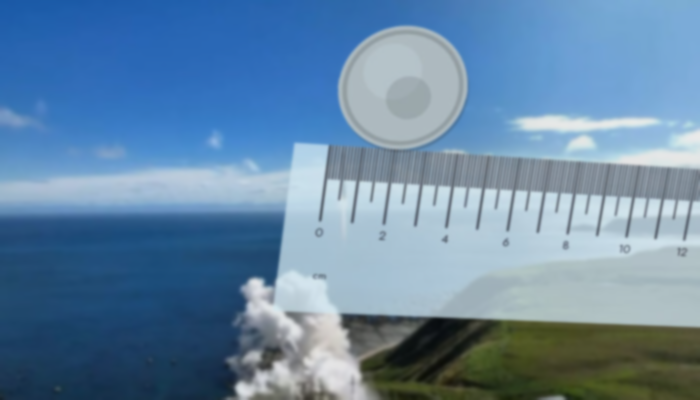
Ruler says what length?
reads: 4 cm
